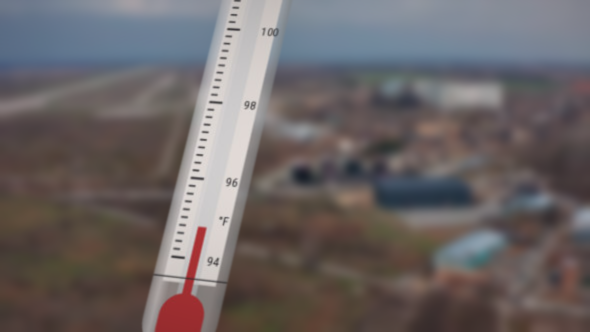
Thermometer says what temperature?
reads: 94.8 °F
